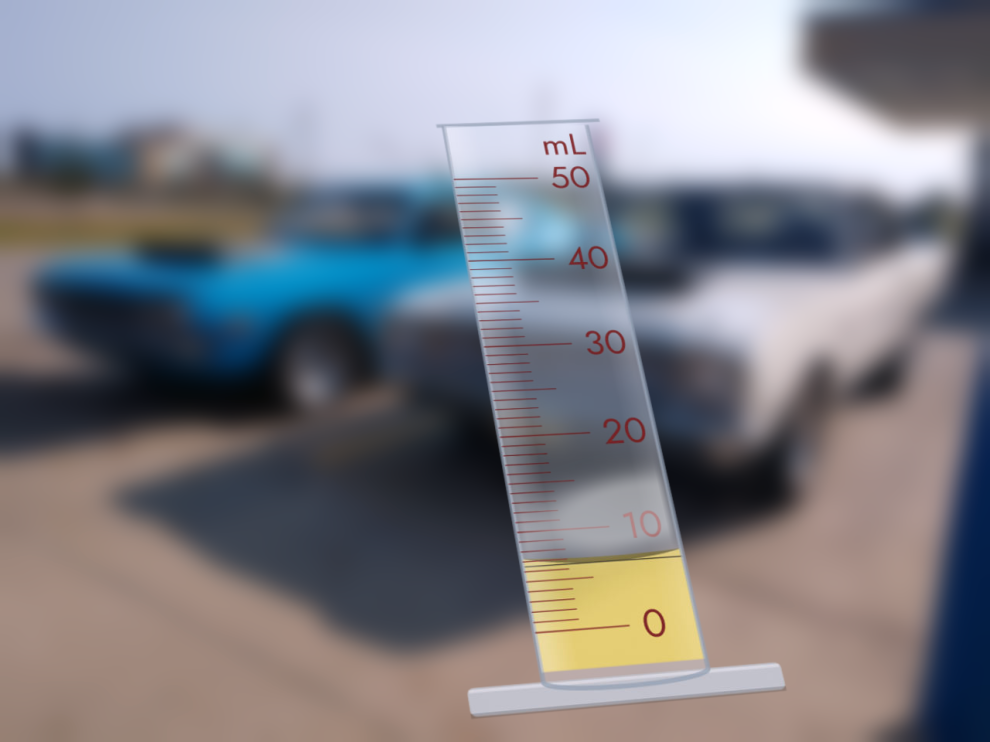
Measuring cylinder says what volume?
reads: 6.5 mL
